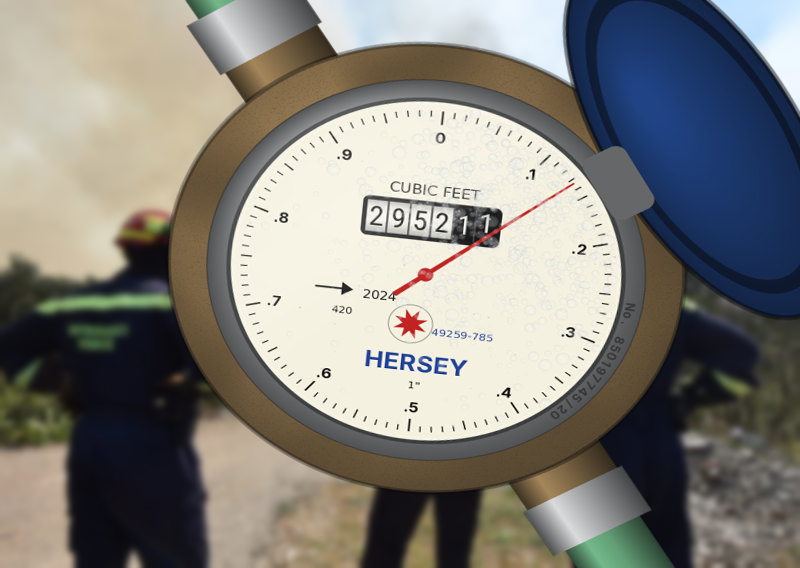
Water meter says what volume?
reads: 295211.13 ft³
